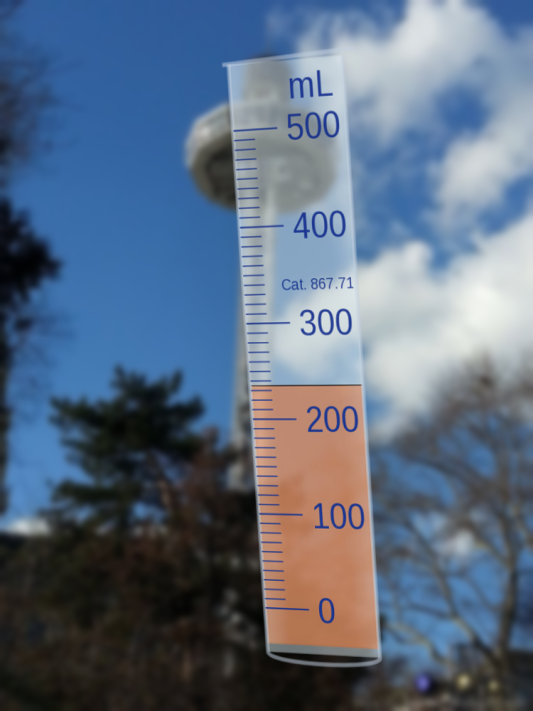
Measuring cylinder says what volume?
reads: 235 mL
